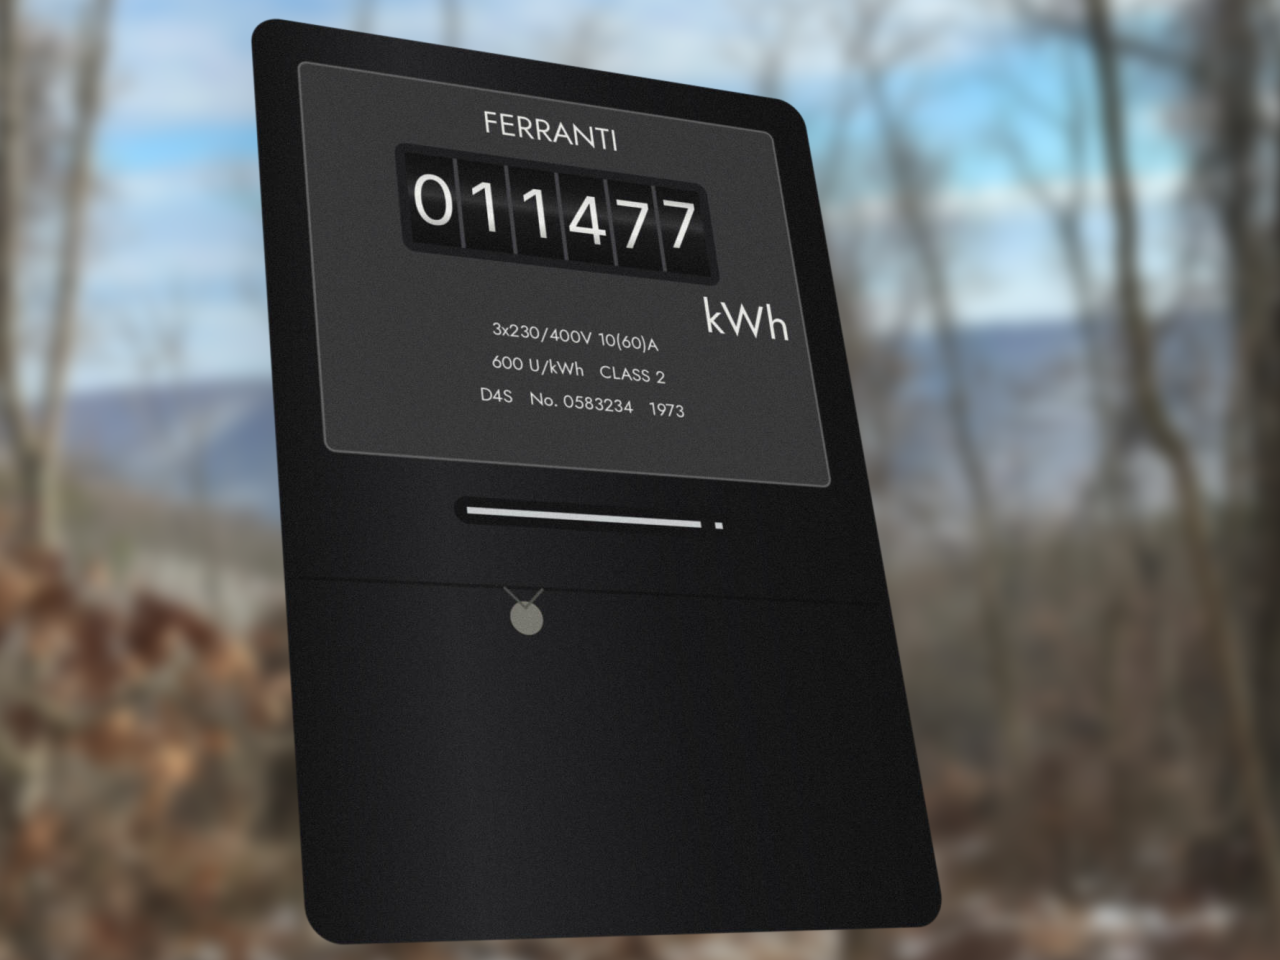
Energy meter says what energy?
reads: 11477 kWh
